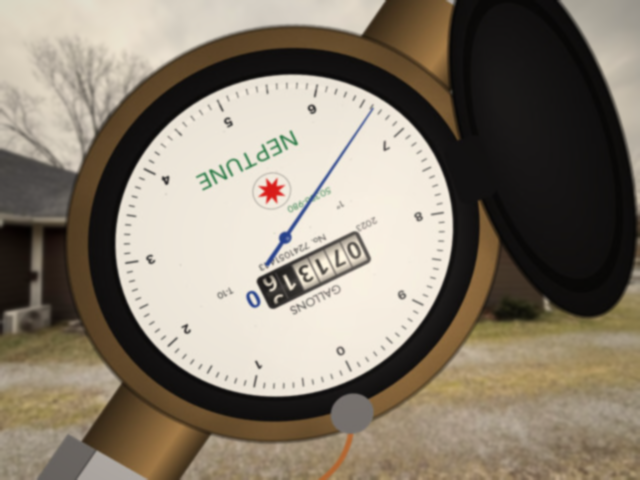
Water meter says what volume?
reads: 713156.6 gal
